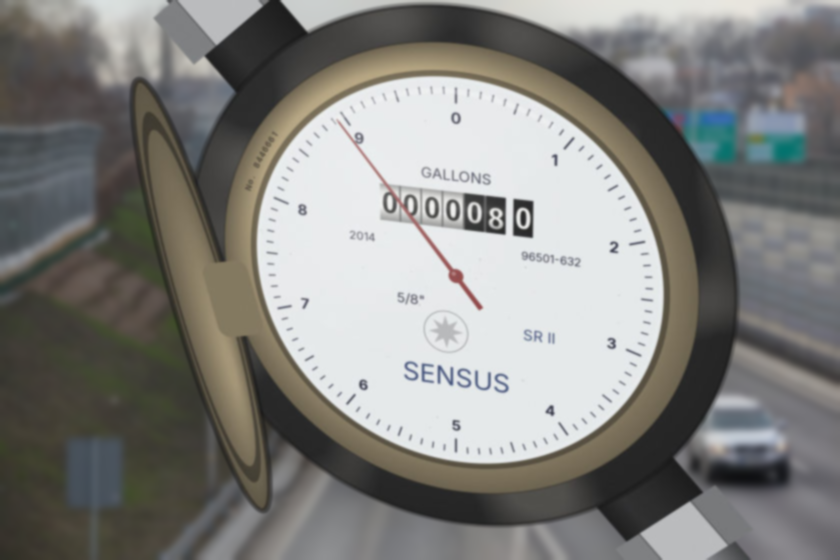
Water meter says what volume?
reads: 78.9 gal
